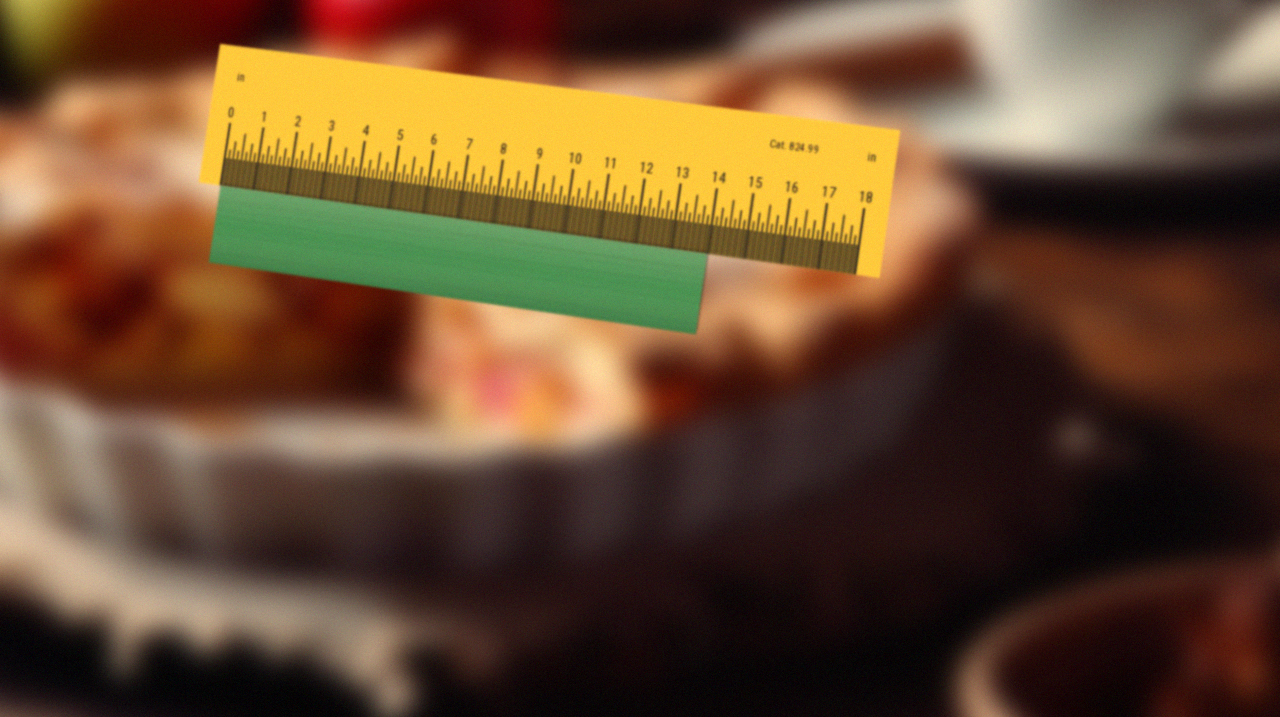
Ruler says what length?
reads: 14 in
